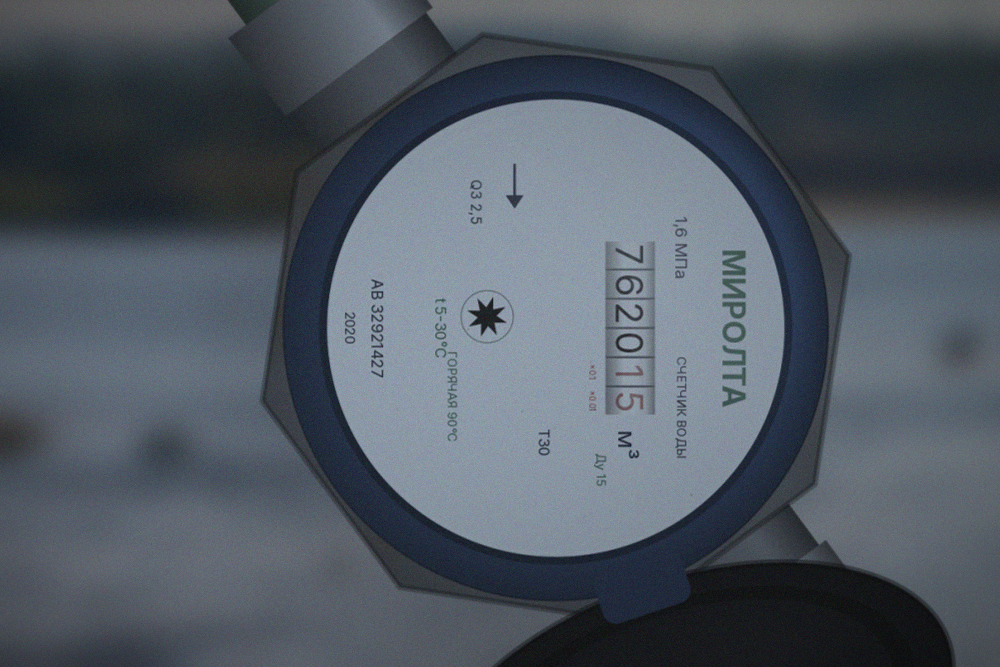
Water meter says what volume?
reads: 7620.15 m³
